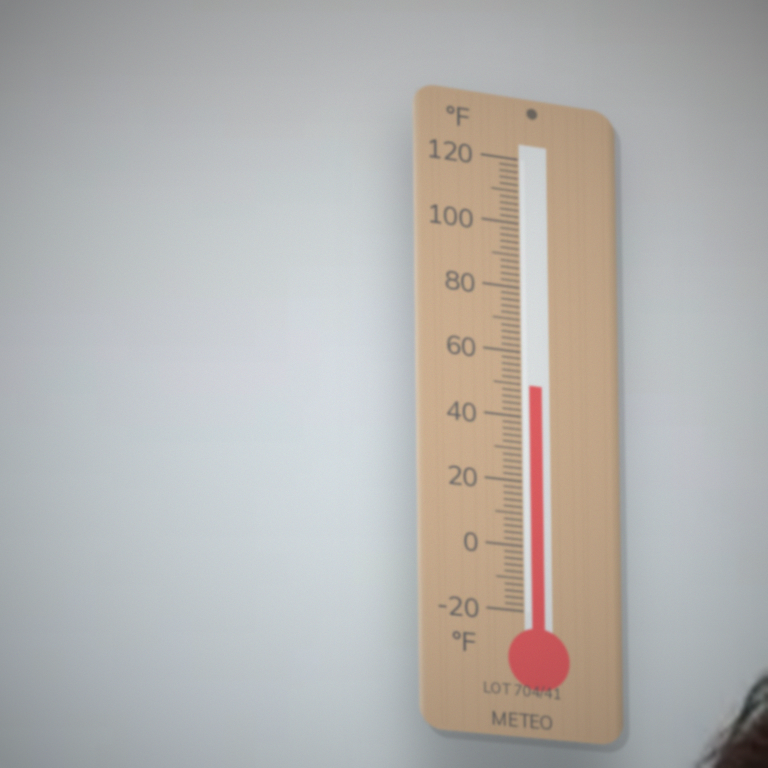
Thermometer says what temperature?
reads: 50 °F
